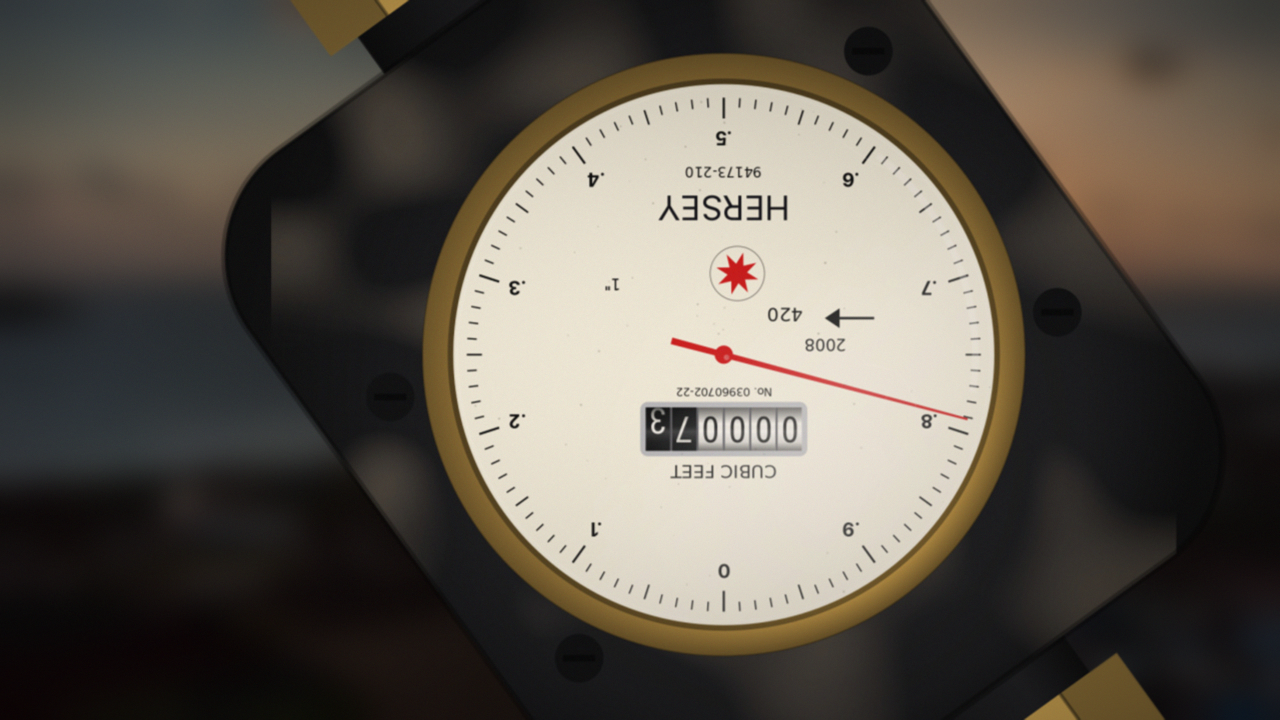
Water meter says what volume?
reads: 72.79 ft³
